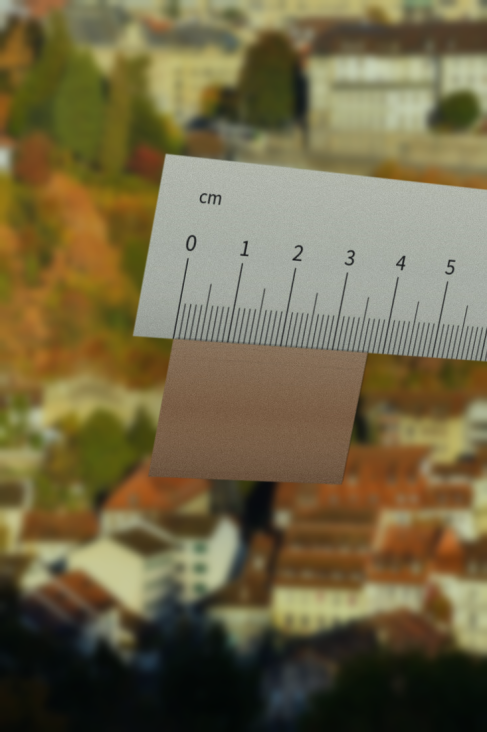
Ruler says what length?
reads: 3.7 cm
